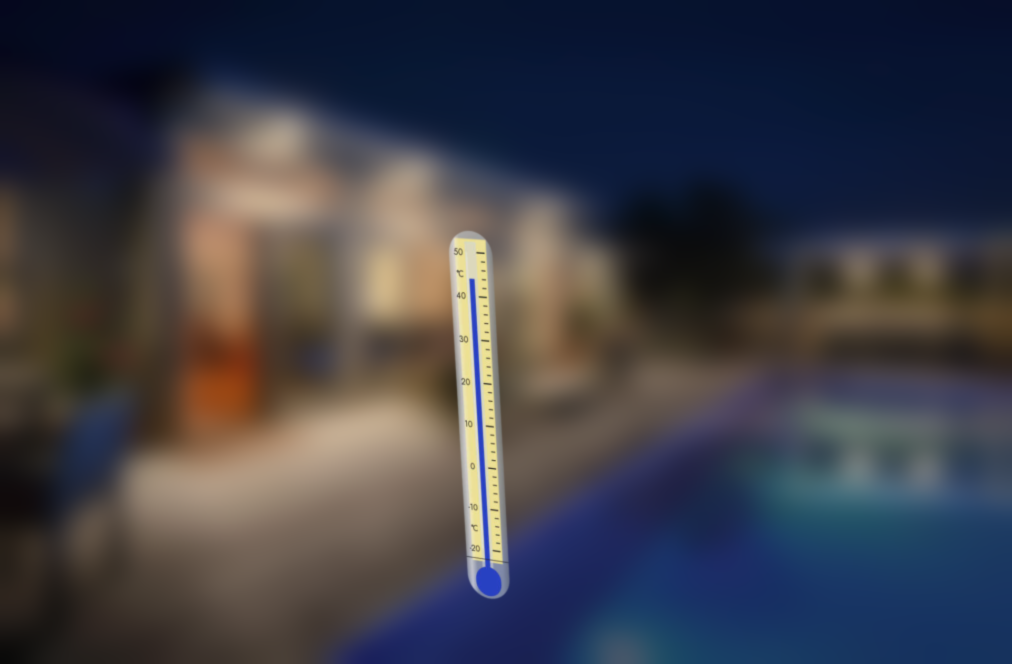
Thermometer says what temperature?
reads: 44 °C
